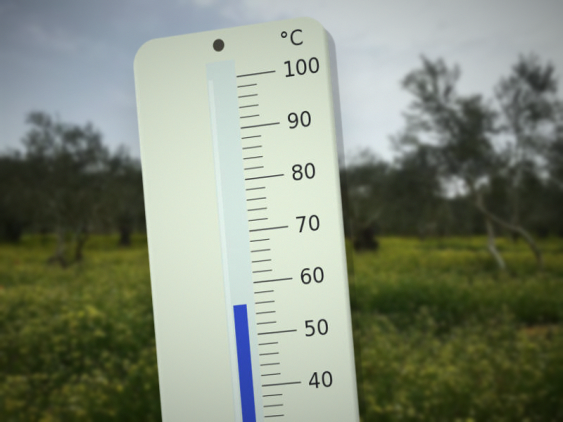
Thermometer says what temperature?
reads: 56 °C
